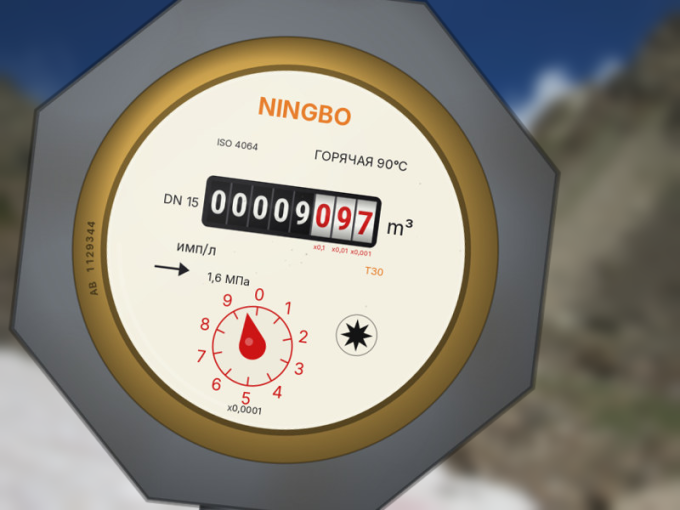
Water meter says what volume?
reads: 9.0969 m³
